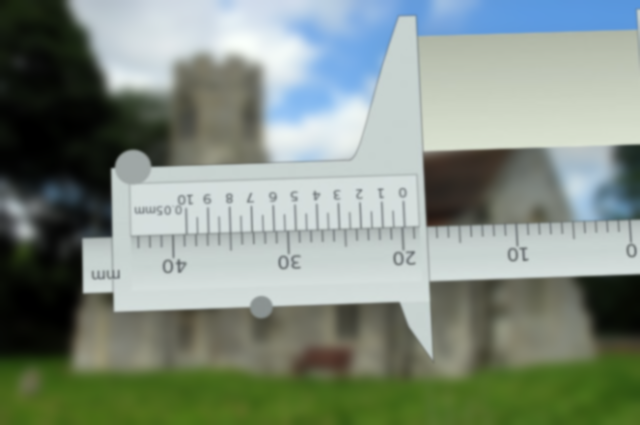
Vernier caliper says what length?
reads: 19.8 mm
